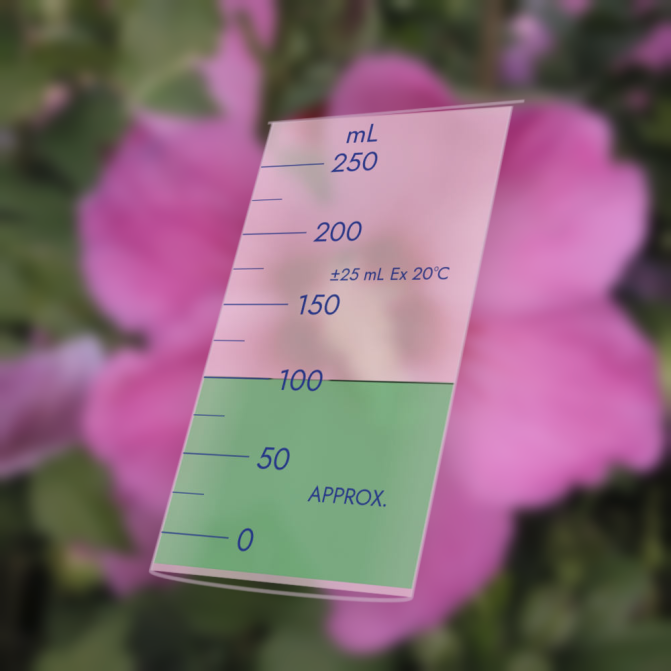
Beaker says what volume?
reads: 100 mL
